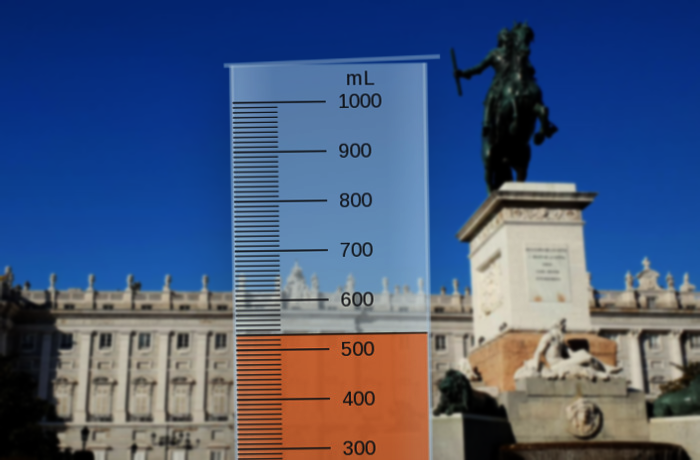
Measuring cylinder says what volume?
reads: 530 mL
